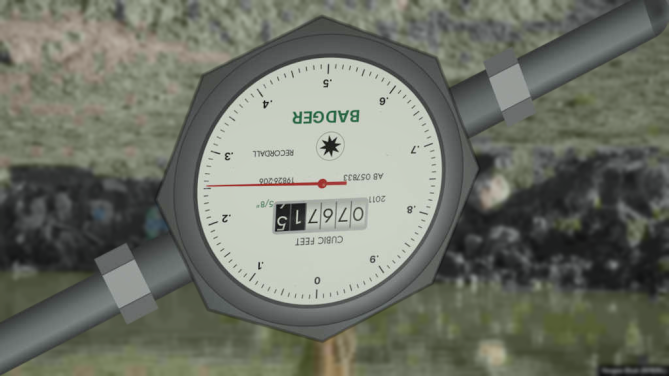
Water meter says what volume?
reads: 76715.25 ft³
